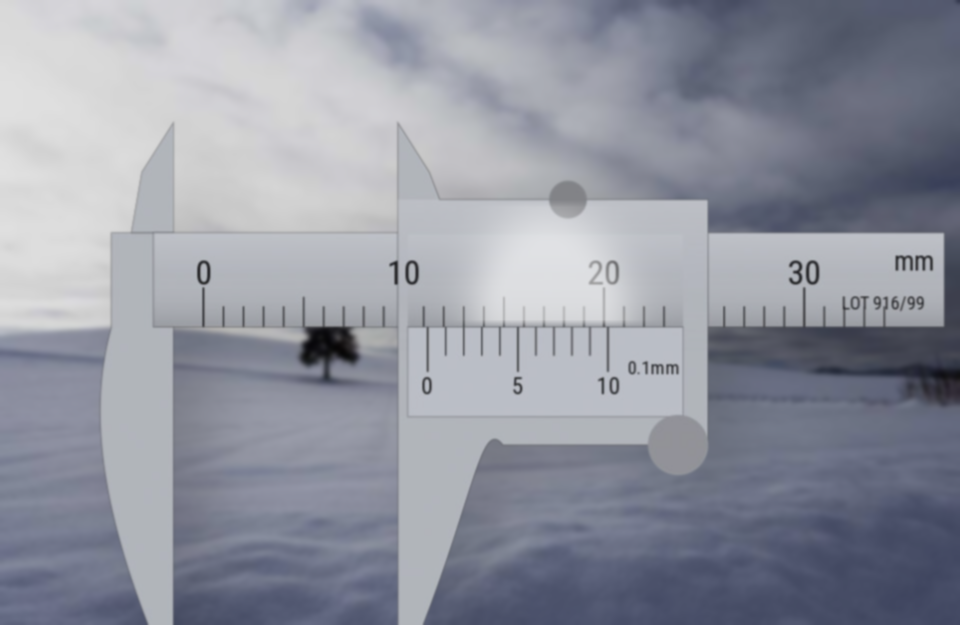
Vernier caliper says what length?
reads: 11.2 mm
